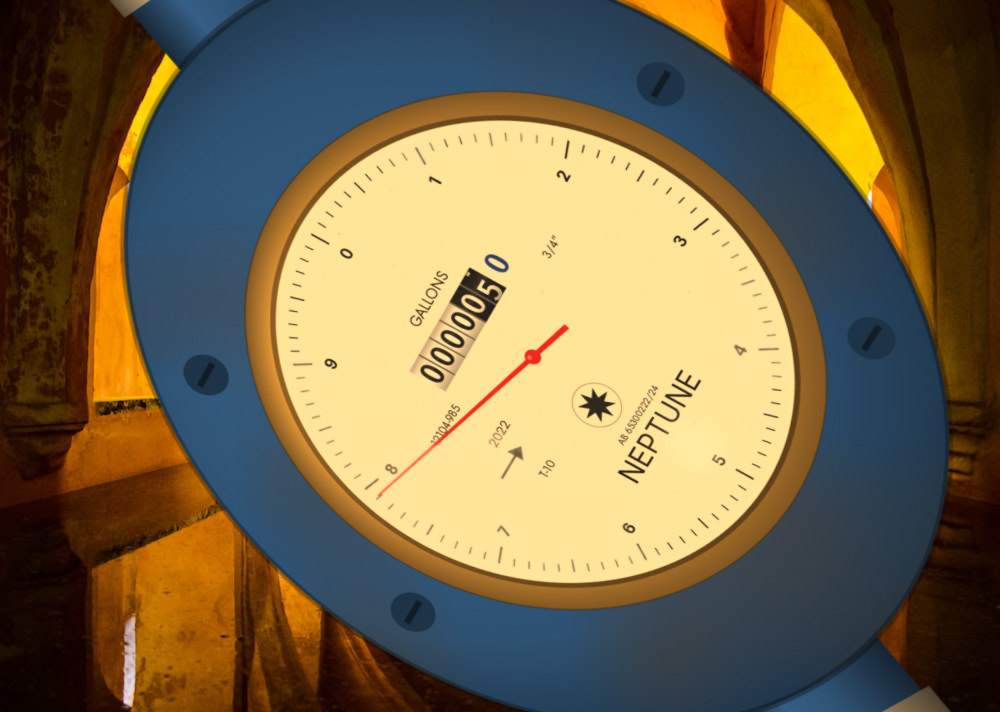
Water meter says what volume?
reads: 47.9 gal
